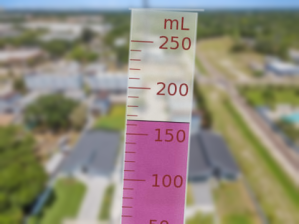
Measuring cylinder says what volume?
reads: 165 mL
